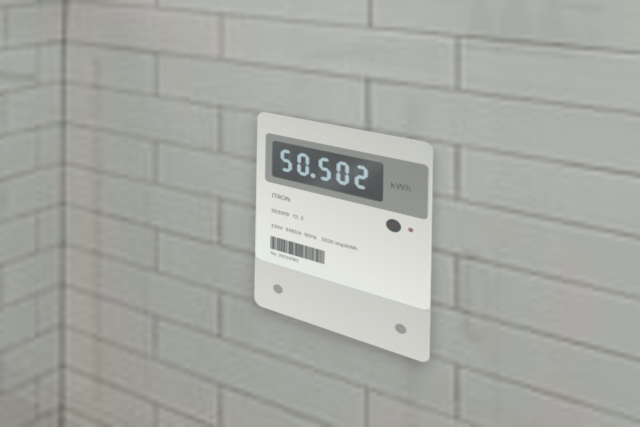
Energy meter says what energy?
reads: 50.502 kWh
